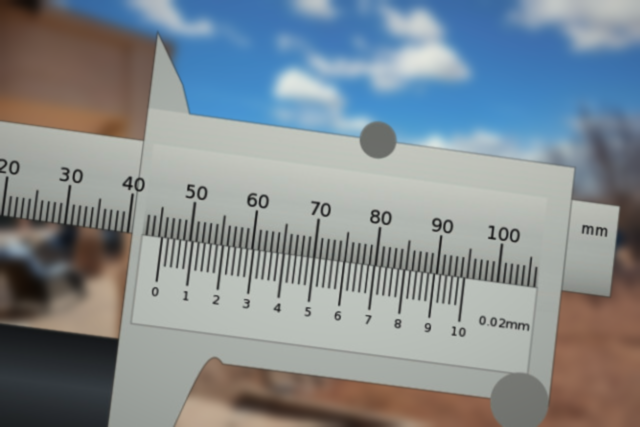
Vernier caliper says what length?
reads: 45.5 mm
